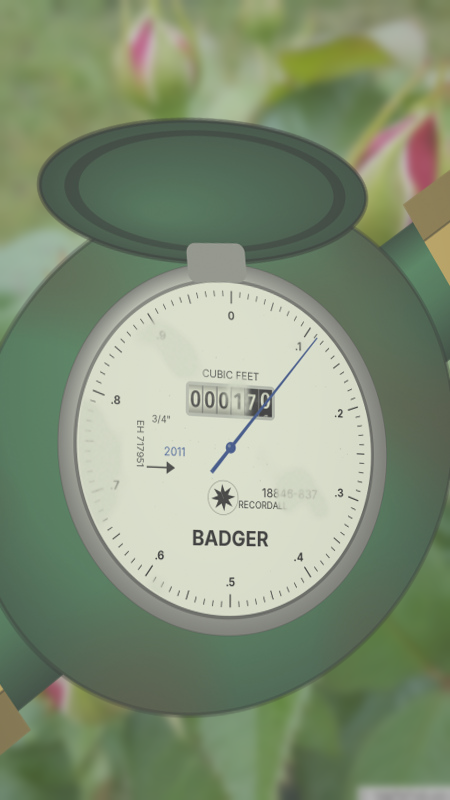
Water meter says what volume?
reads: 170.11 ft³
